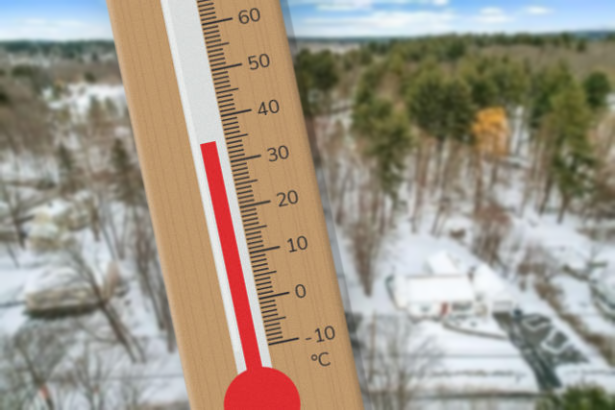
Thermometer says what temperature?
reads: 35 °C
